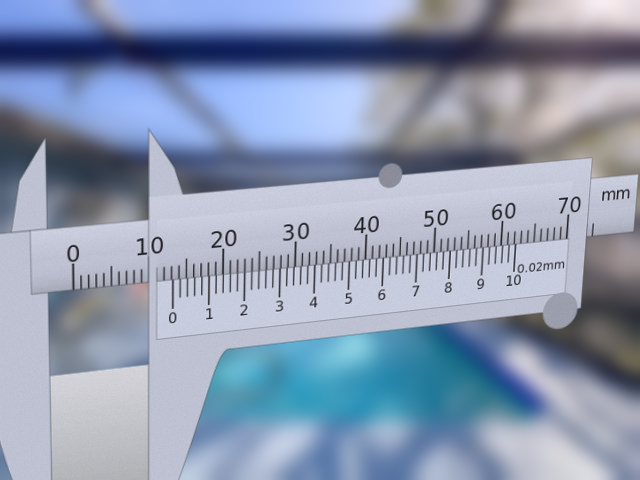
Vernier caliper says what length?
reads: 13.2 mm
